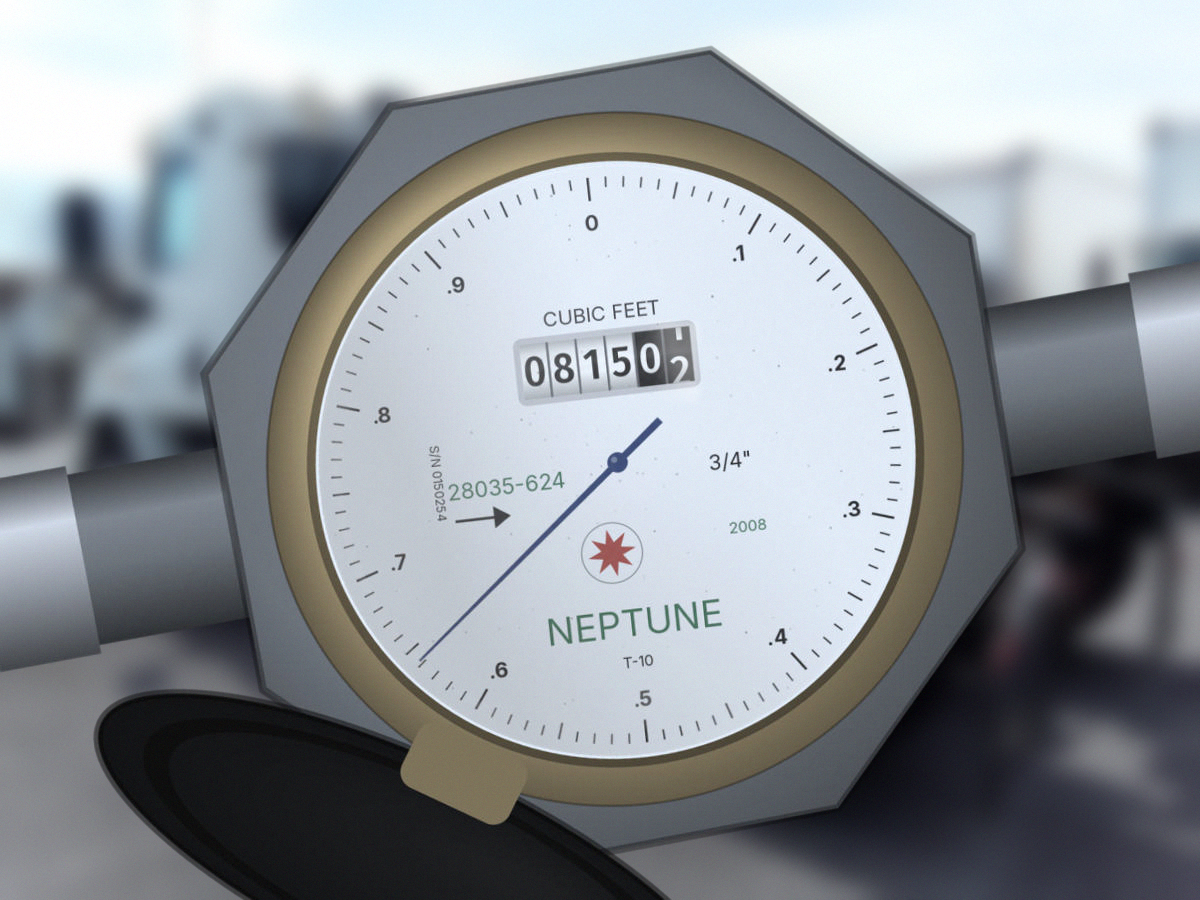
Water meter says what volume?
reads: 81501.64 ft³
